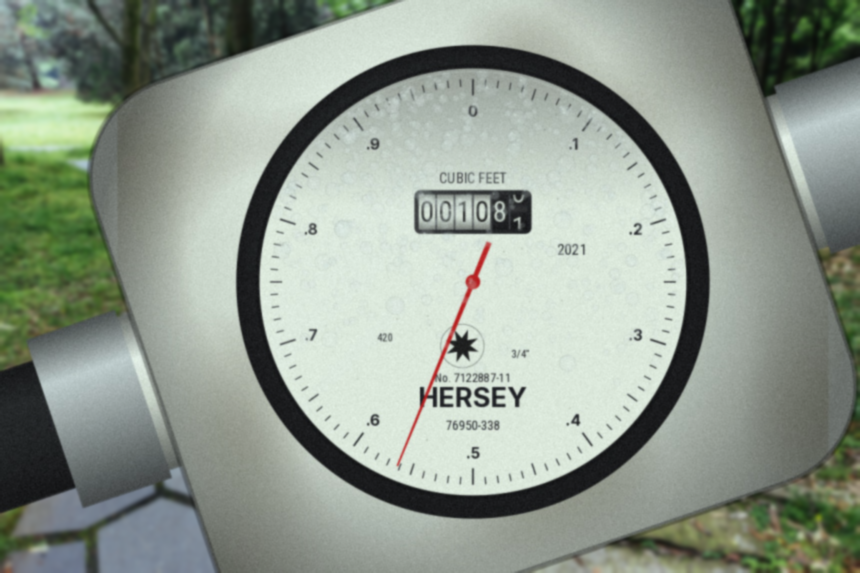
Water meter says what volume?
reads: 1080.56 ft³
